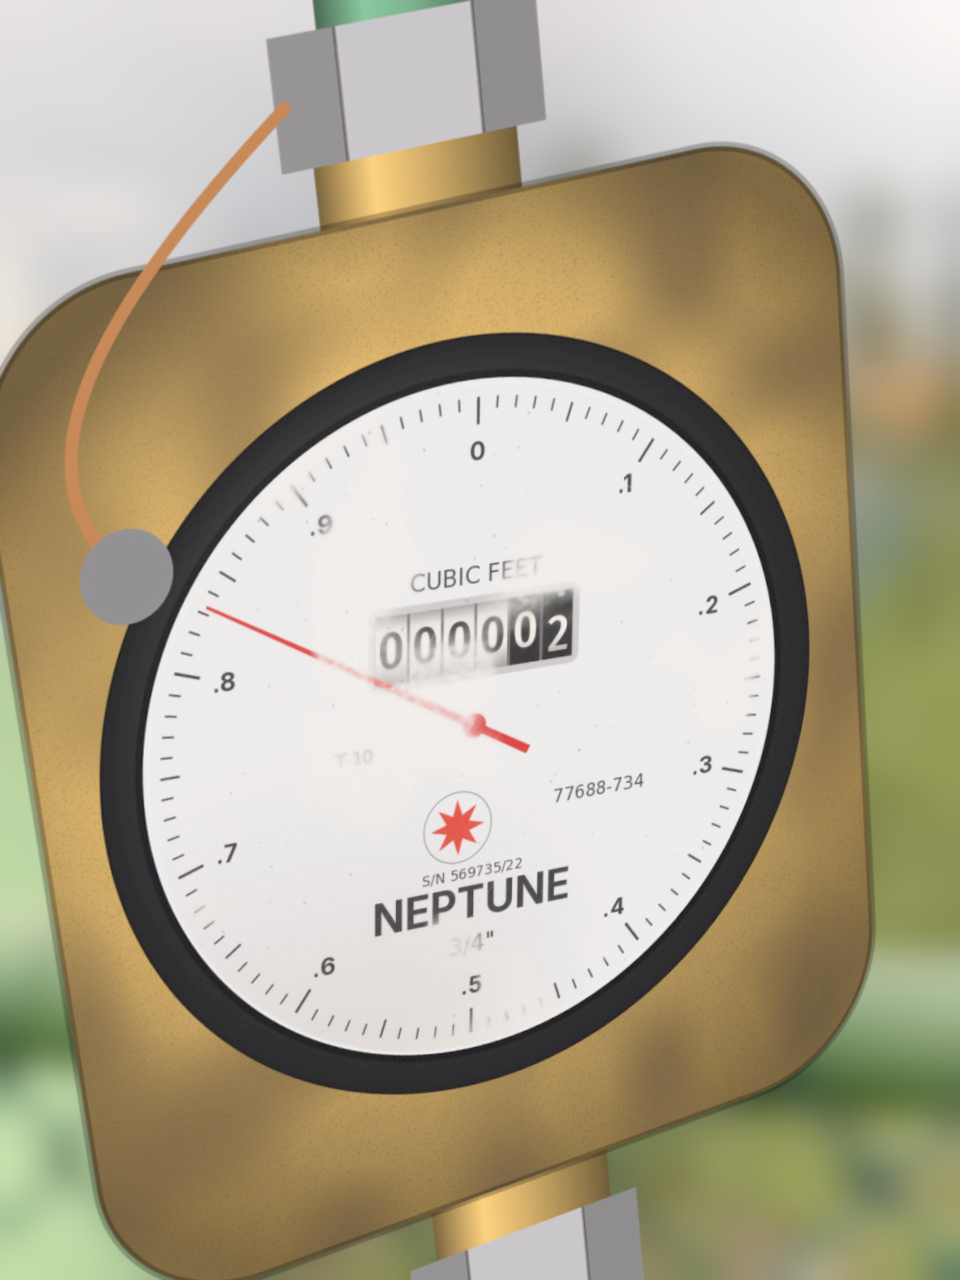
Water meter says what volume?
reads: 1.83 ft³
